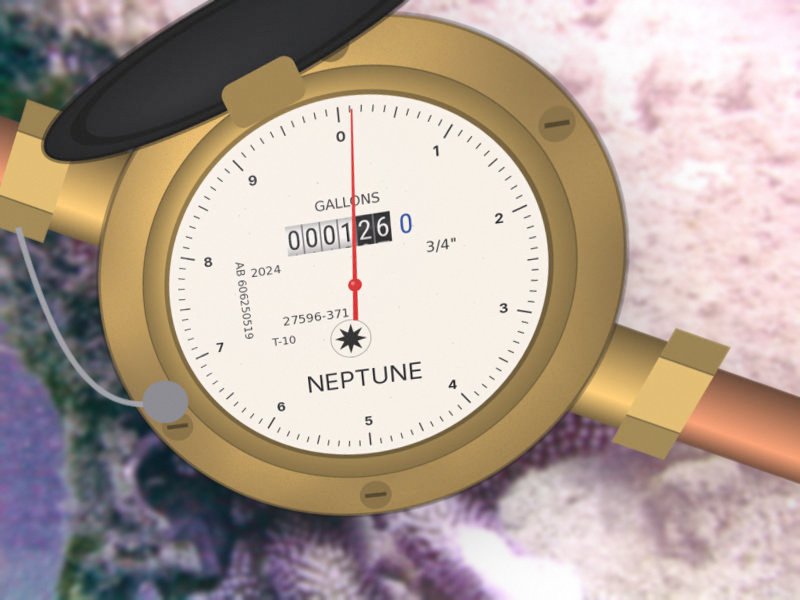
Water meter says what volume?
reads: 1260.1 gal
